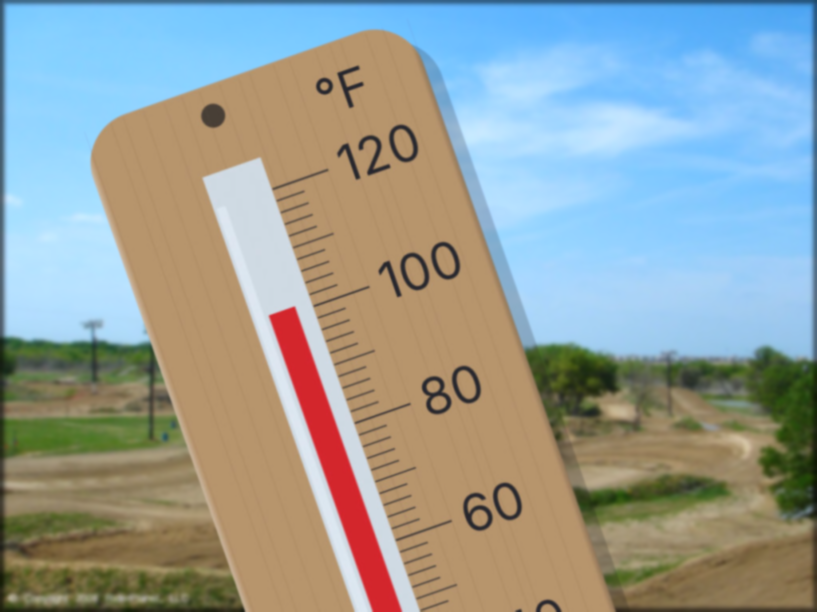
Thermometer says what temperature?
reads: 101 °F
